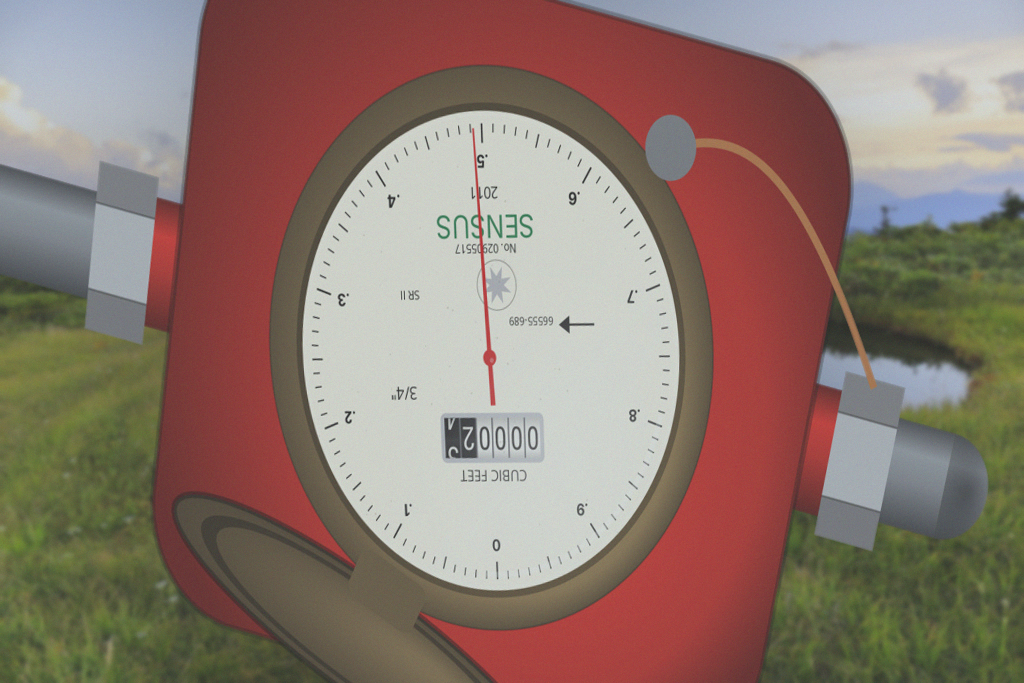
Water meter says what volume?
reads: 23.49 ft³
